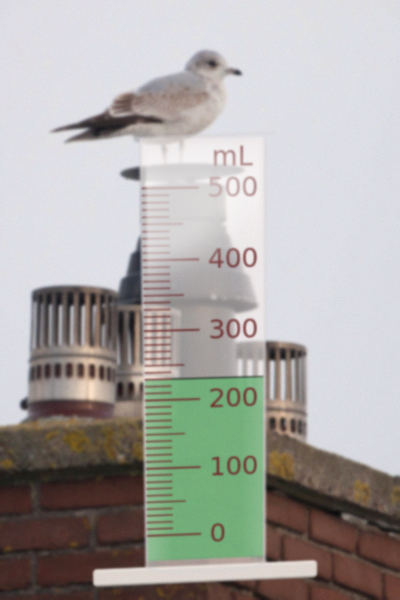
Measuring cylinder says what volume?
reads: 230 mL
